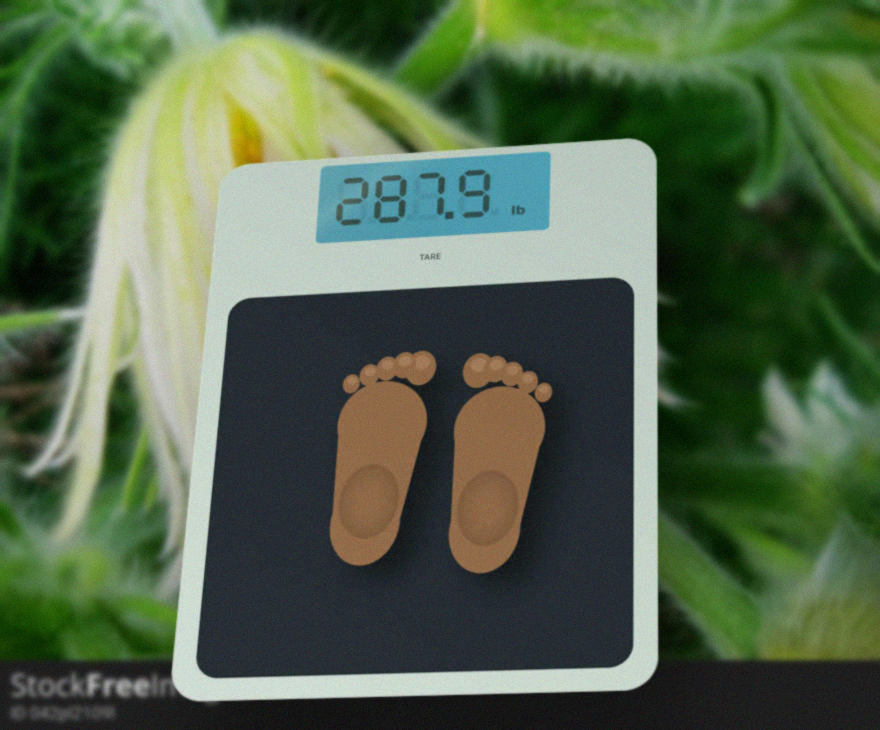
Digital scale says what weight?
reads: 287.9 lb
